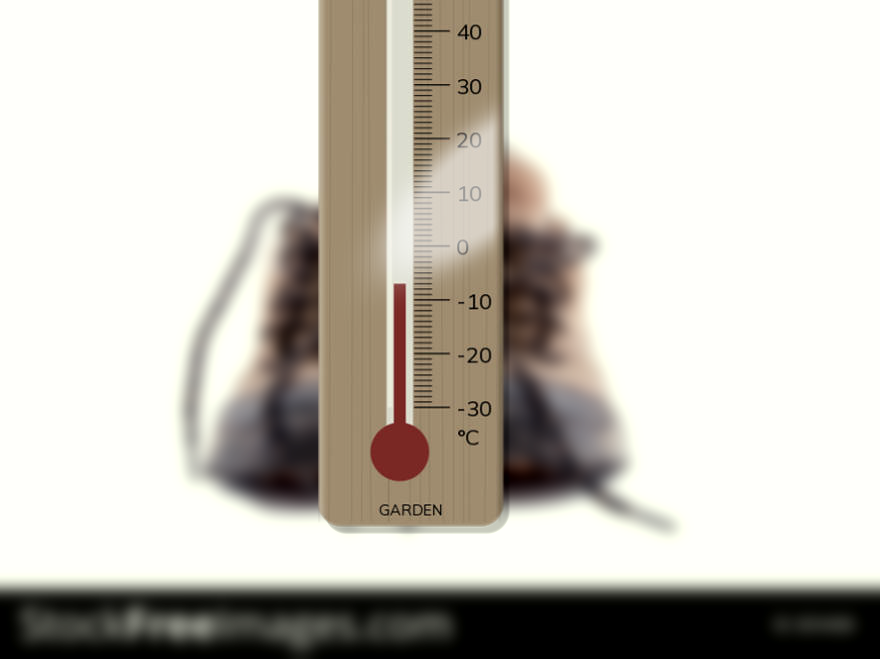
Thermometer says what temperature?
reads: -7 °C
